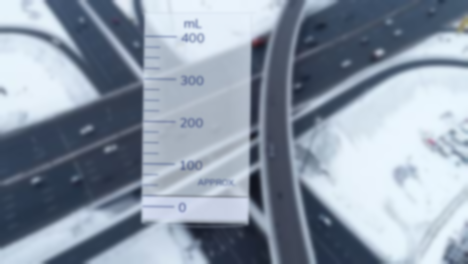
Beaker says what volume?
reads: 25 mL
